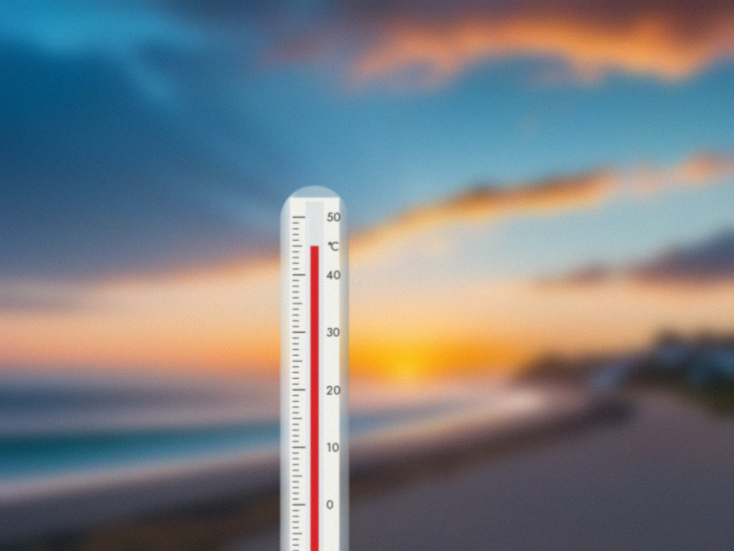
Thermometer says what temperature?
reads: 45 °C
